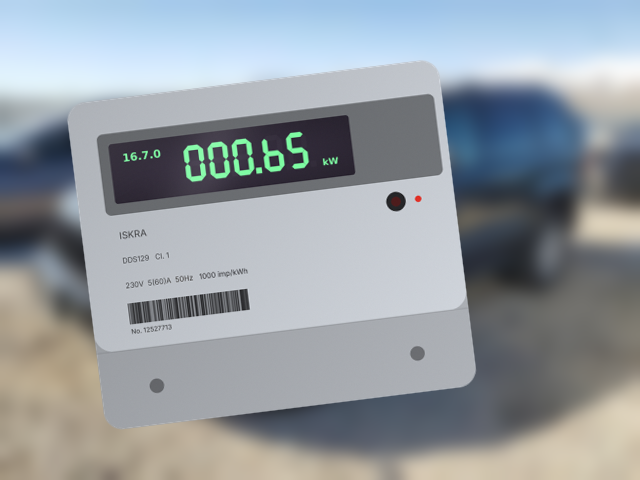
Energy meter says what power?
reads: 0.65 kW
